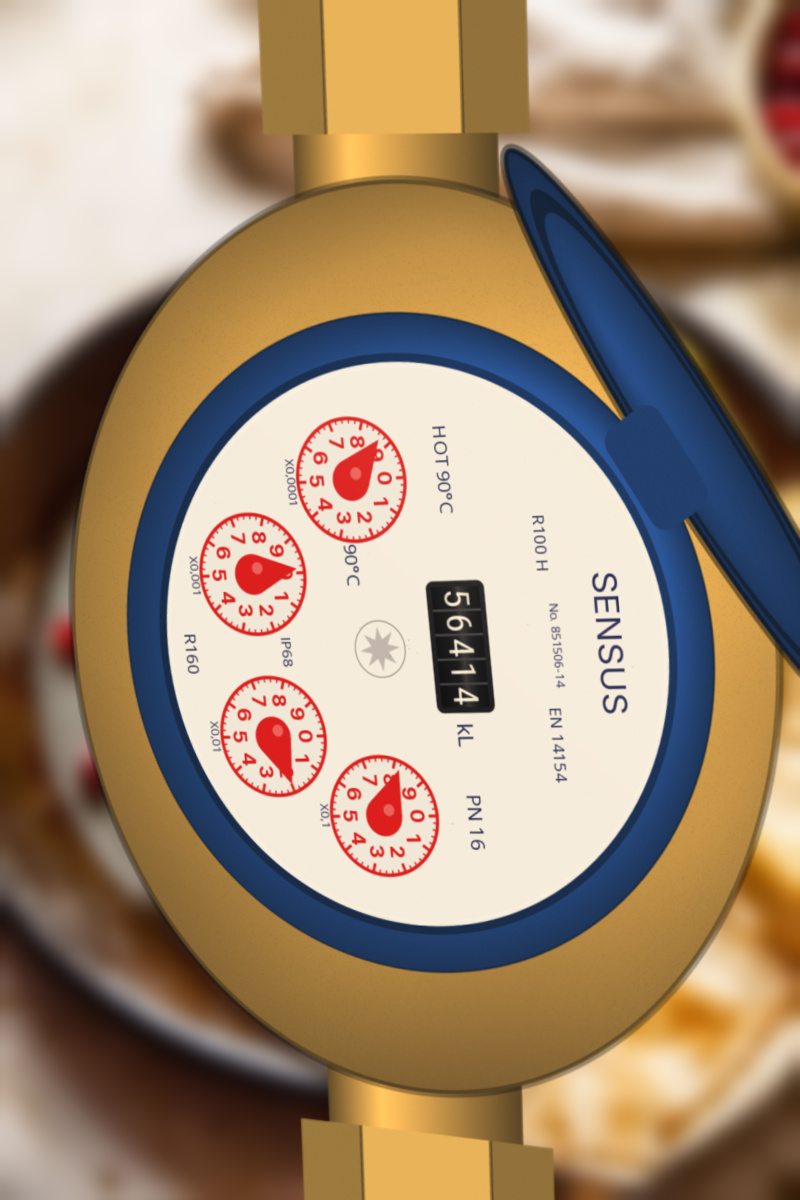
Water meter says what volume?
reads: 56414.8198 kL
